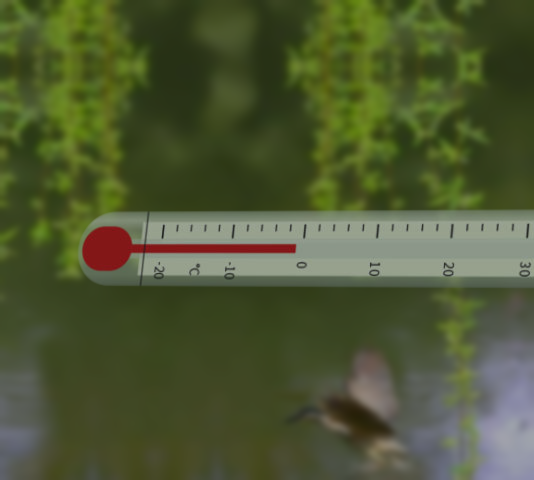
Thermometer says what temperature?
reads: -1 °C
